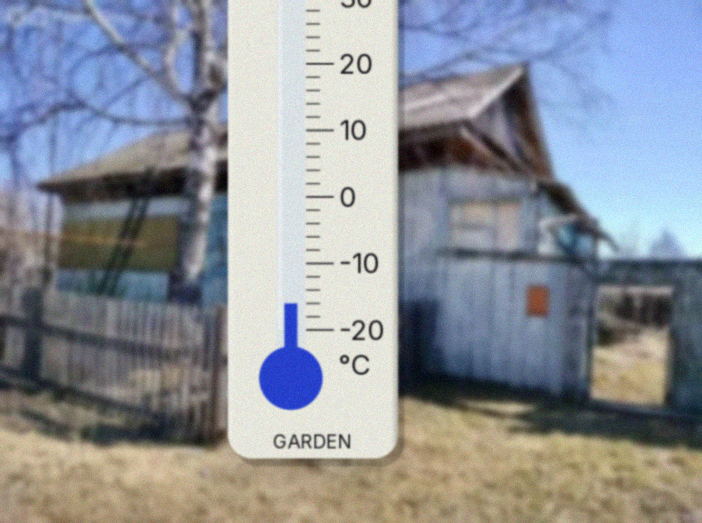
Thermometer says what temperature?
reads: -16 °C
